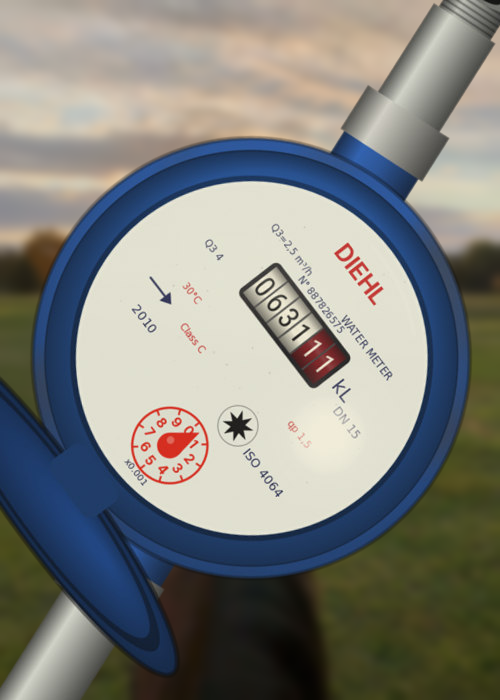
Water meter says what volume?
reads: 631.110 kL
